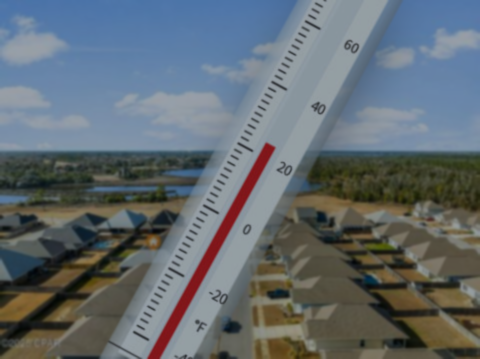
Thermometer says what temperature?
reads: 24 °F
